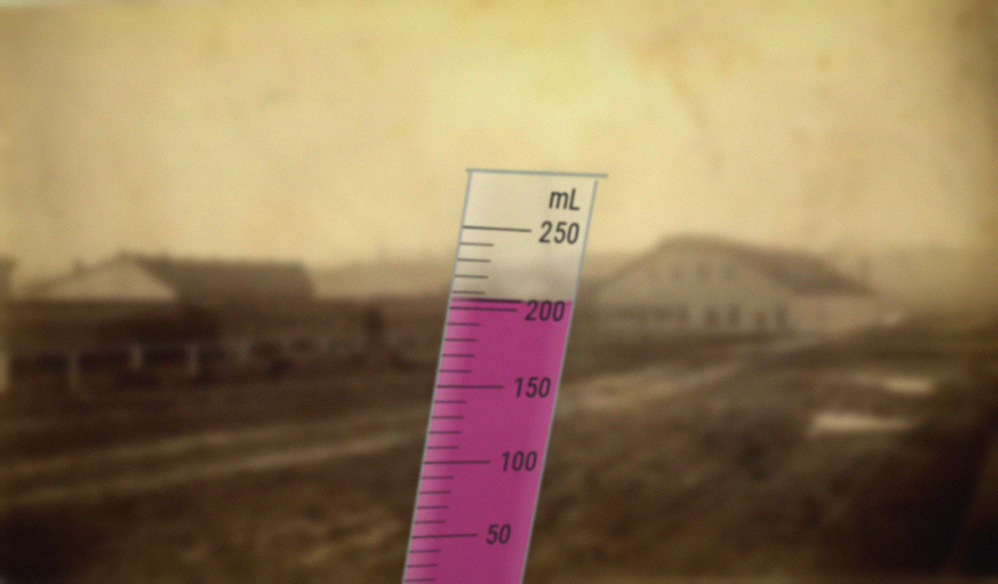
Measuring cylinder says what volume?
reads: 205 mL
